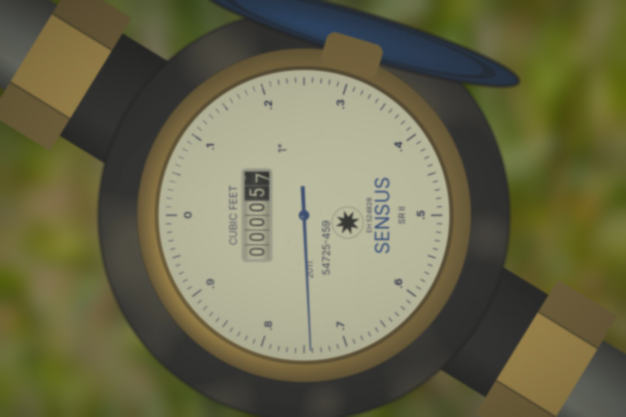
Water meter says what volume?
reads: 56.74 ft³
